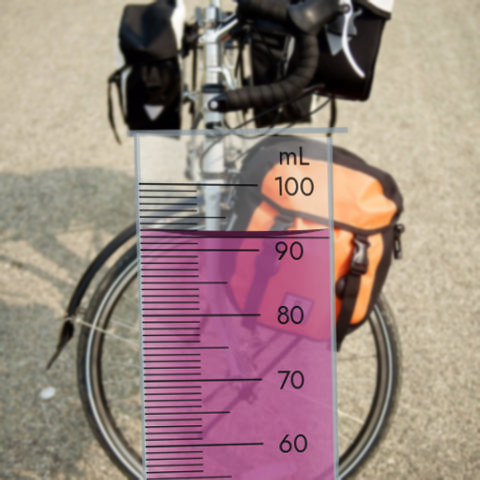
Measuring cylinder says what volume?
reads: 92 mL
